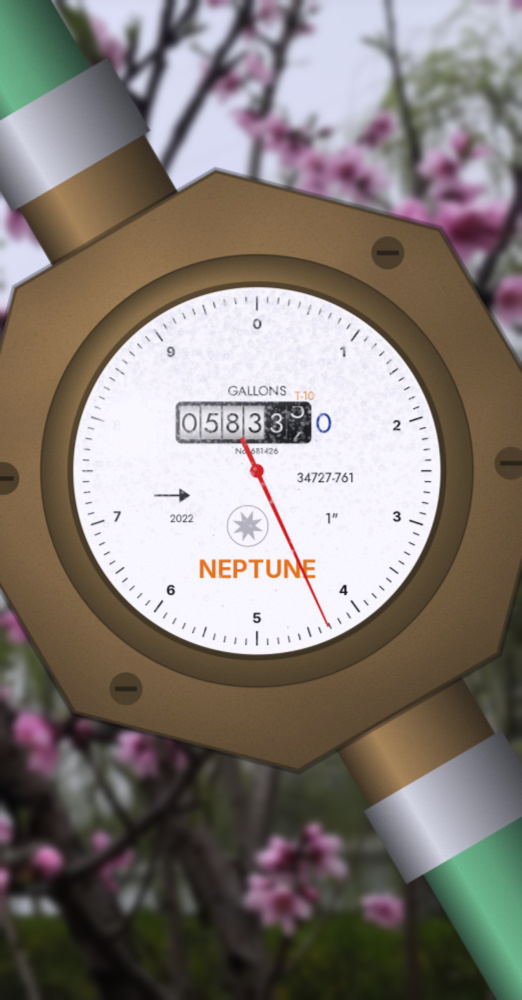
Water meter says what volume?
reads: 583354.3 gal
